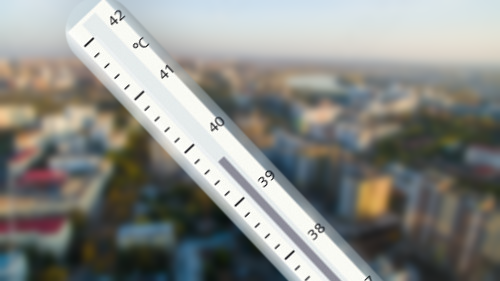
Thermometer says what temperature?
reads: 39.6 °C
